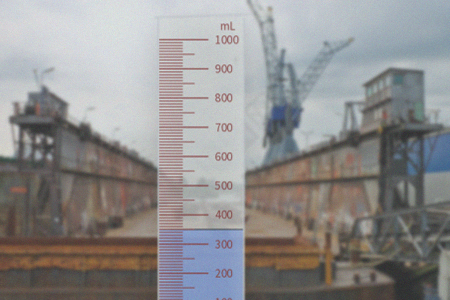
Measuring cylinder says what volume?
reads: 350 mL
